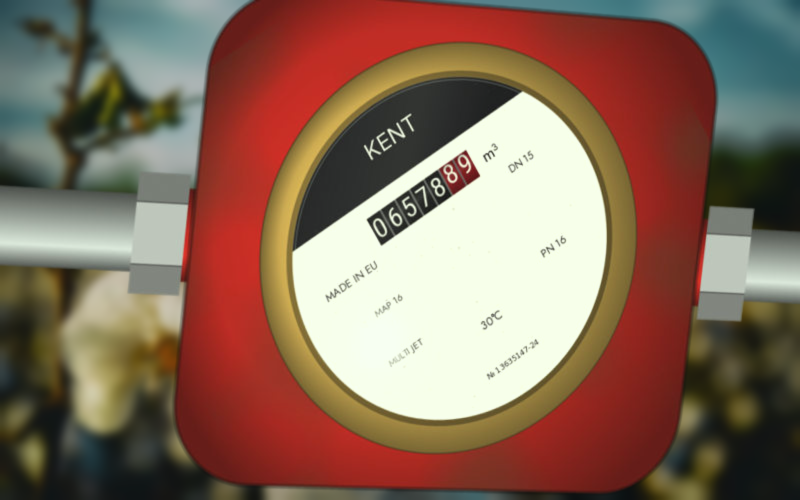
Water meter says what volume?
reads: 6578.89 m³
